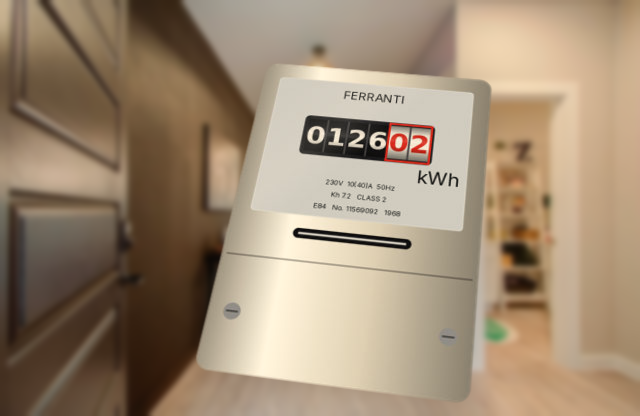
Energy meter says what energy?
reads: 126.02 kWh
